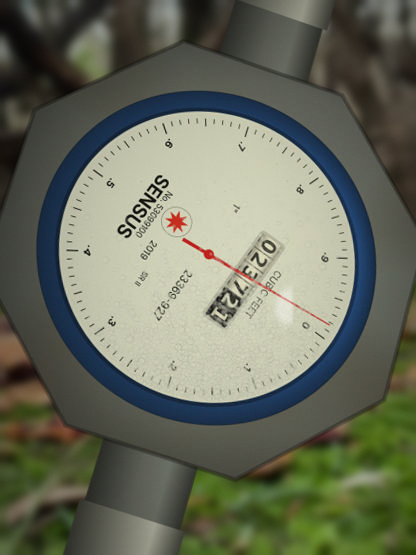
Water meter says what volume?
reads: 23720.98 ft³
